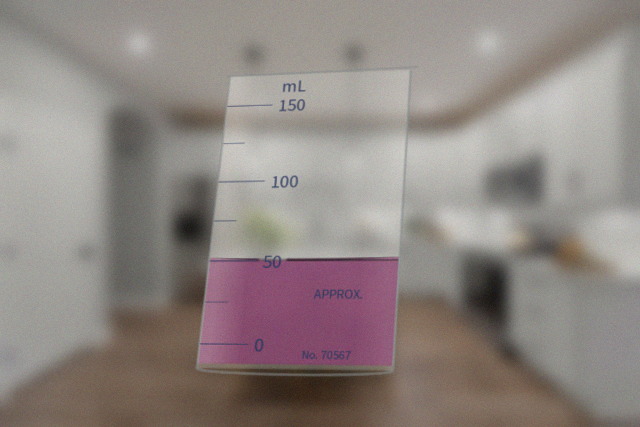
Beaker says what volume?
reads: 50 mL
